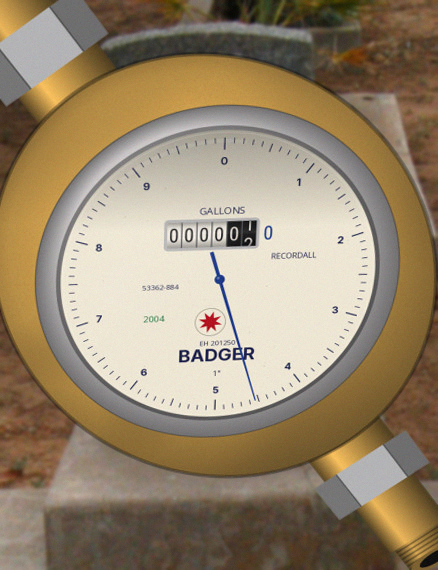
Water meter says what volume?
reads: 14.5 gal
